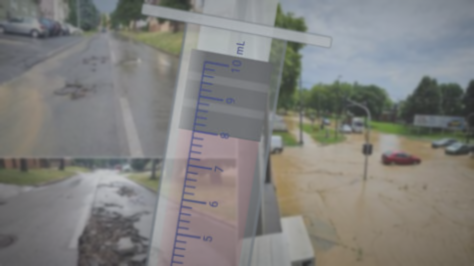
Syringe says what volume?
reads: 8 mL
